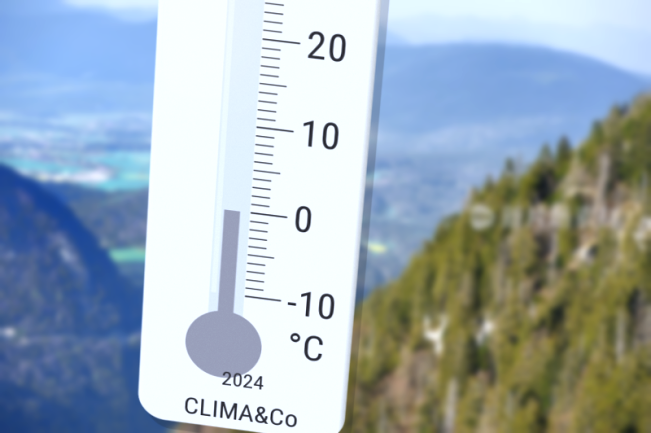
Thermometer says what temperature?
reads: 0 °C
